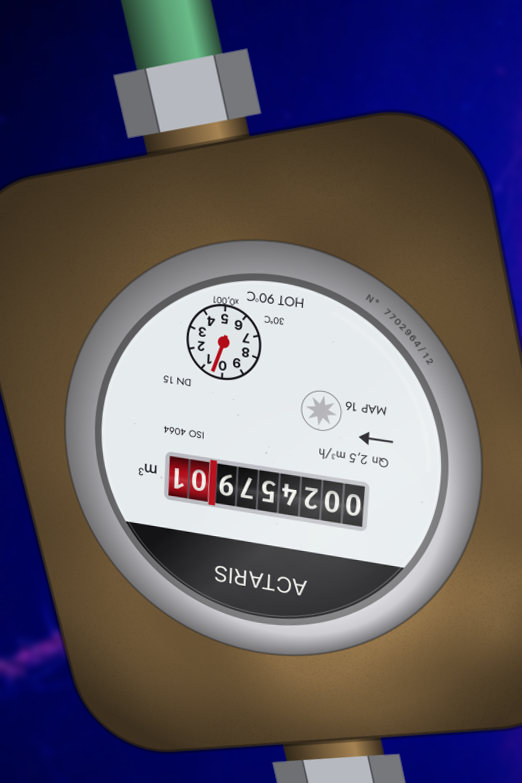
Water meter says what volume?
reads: 24579.010 m³
